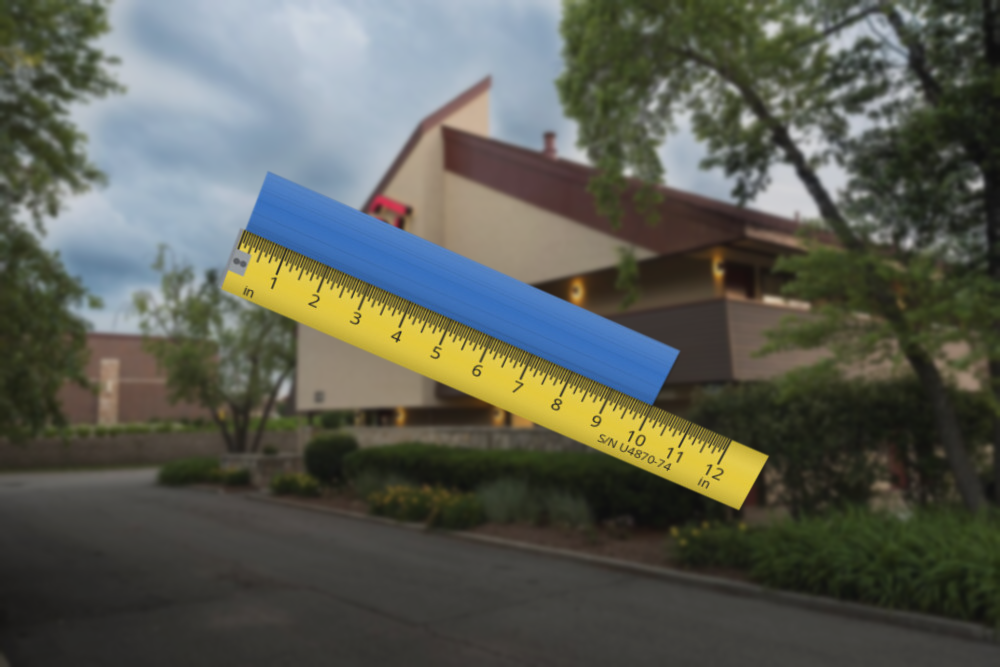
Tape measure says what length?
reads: 10 in
